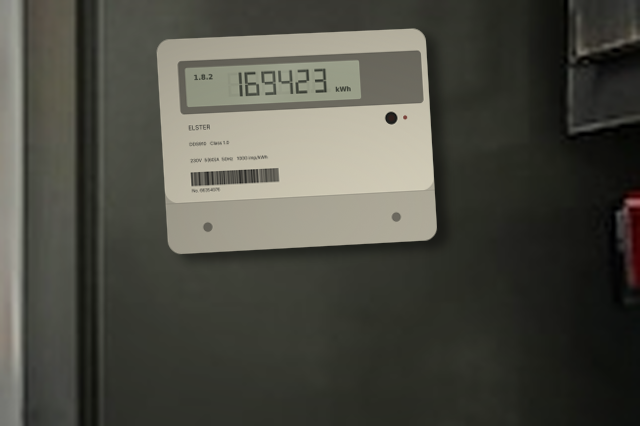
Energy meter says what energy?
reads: 169423 kWh
